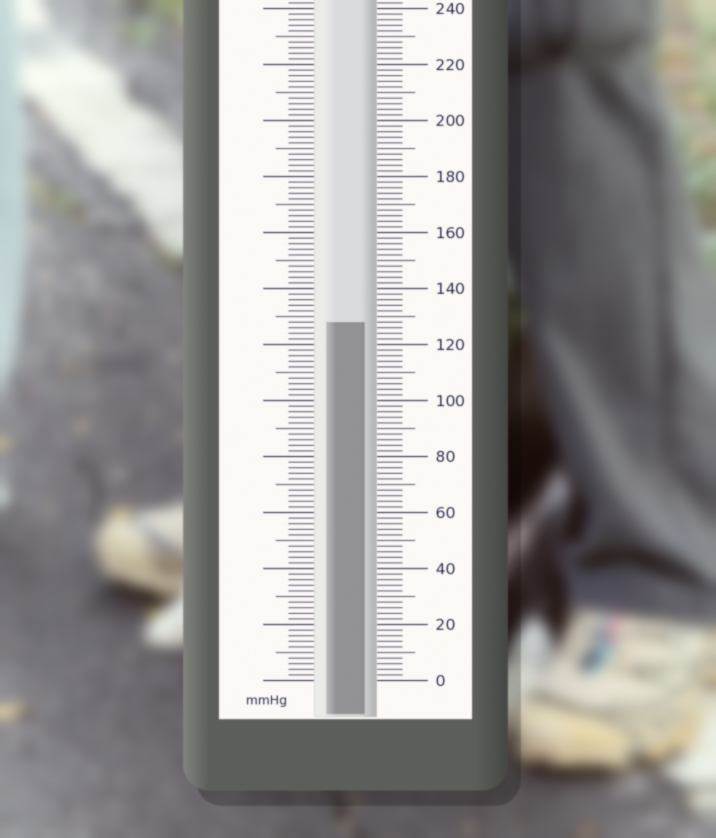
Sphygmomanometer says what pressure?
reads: 128 mmHg
